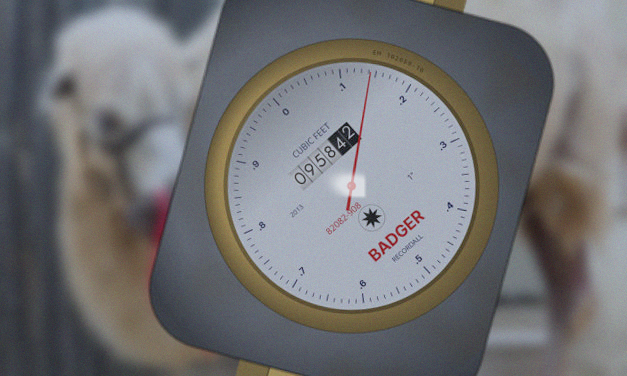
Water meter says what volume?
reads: 95842.14 ft³
